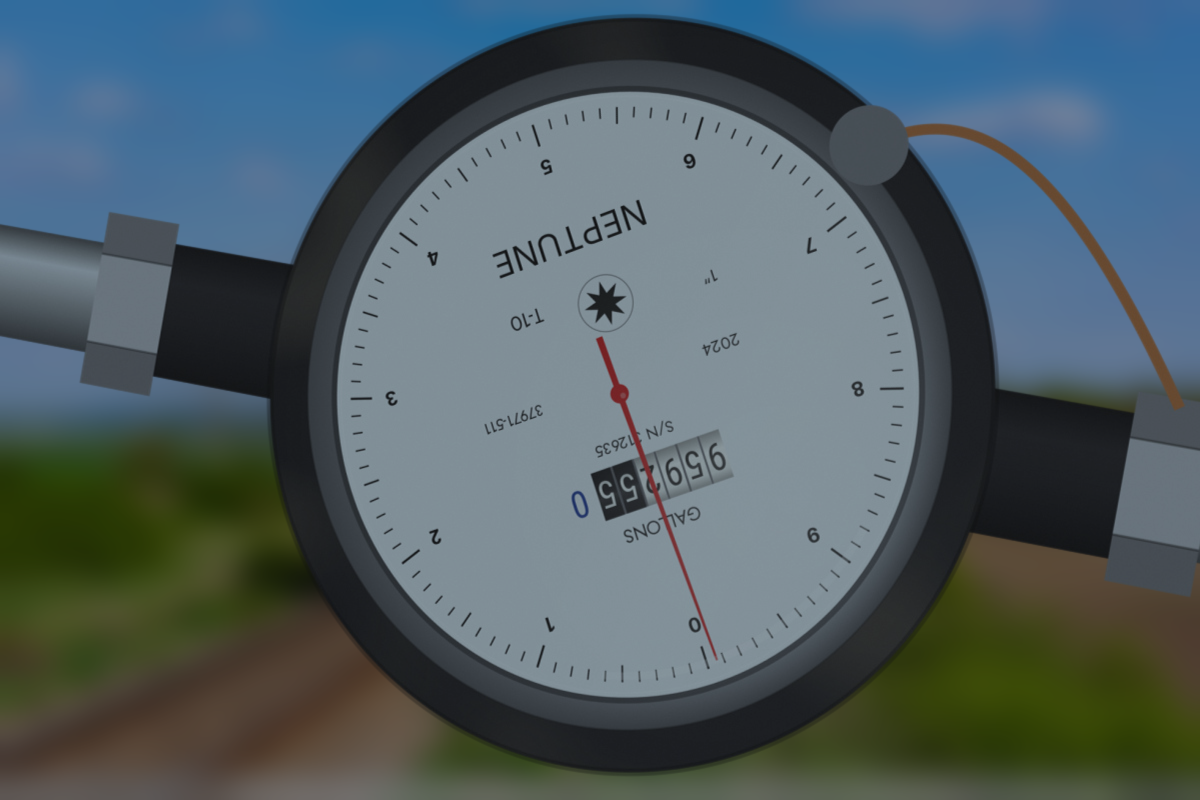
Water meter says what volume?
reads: 9592549.9 gal
